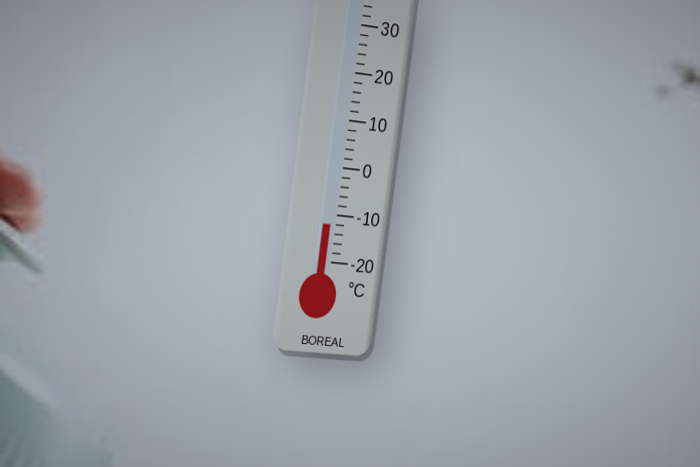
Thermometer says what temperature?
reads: -12 °C
